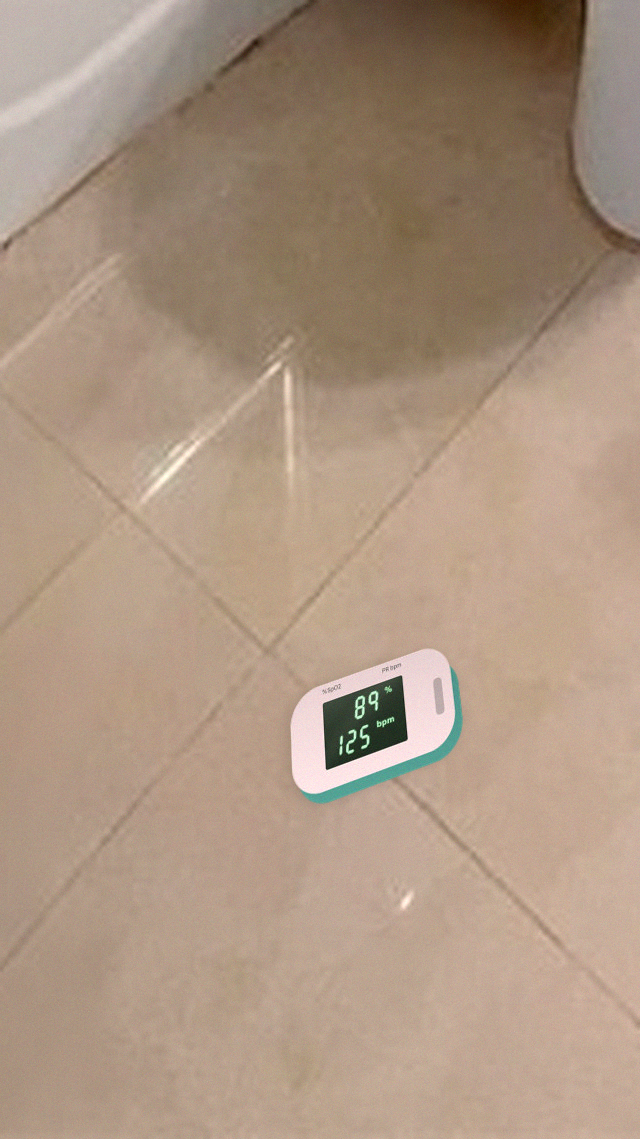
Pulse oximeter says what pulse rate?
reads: 125 bpm
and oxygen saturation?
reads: 89 %
